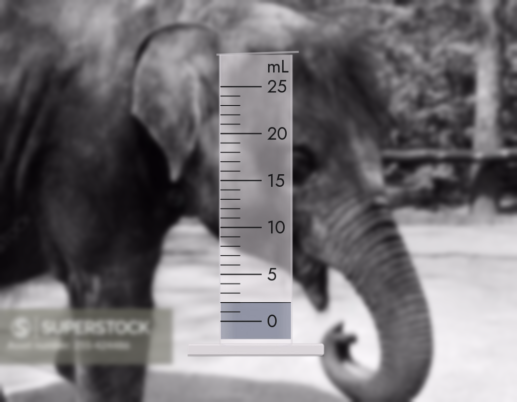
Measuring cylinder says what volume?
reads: 2 mL
